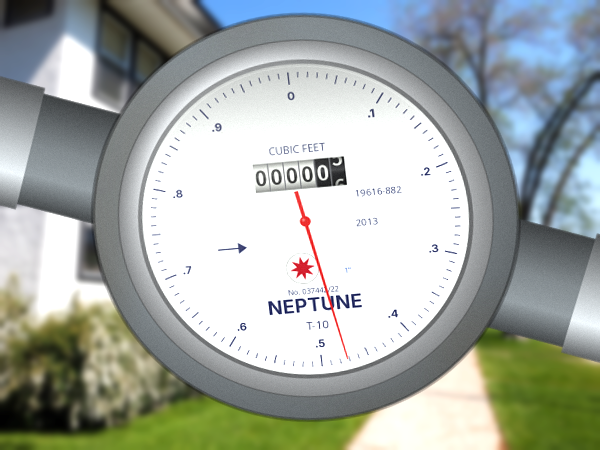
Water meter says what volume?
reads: 5.47 ft³
